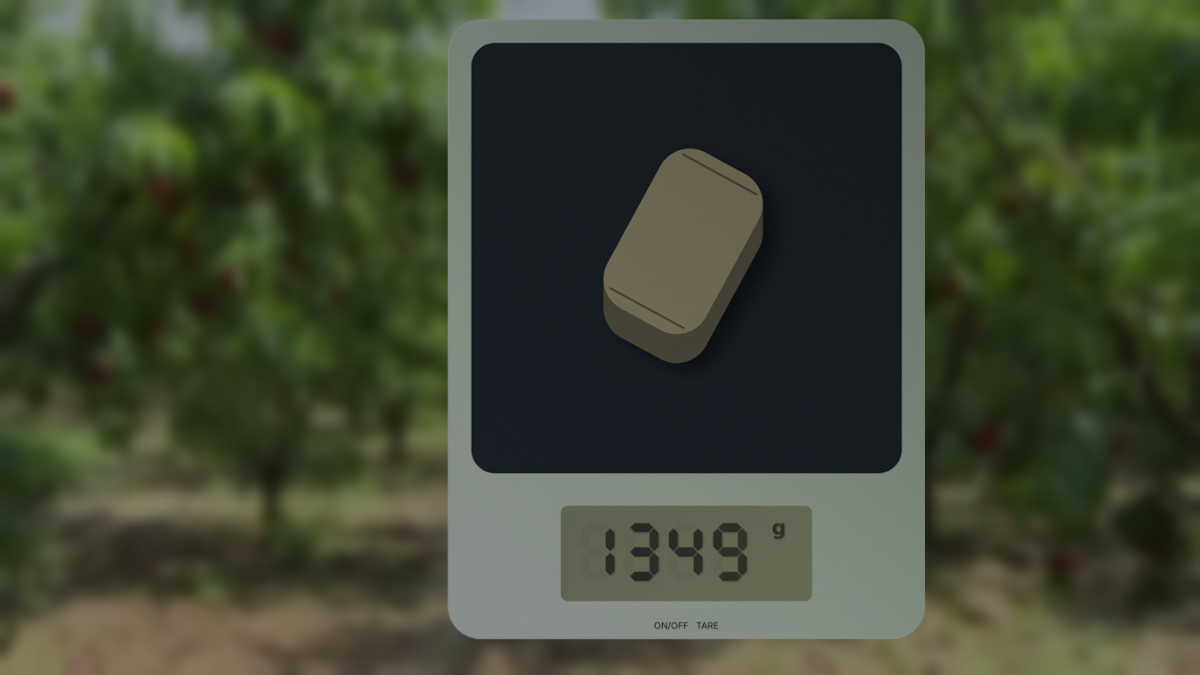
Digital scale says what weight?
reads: 1349 g
